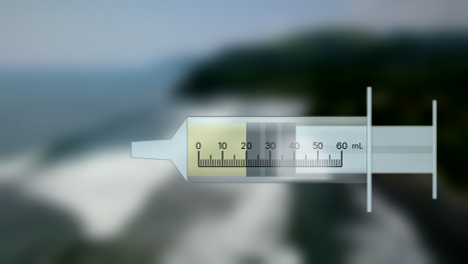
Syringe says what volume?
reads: 20 mL
